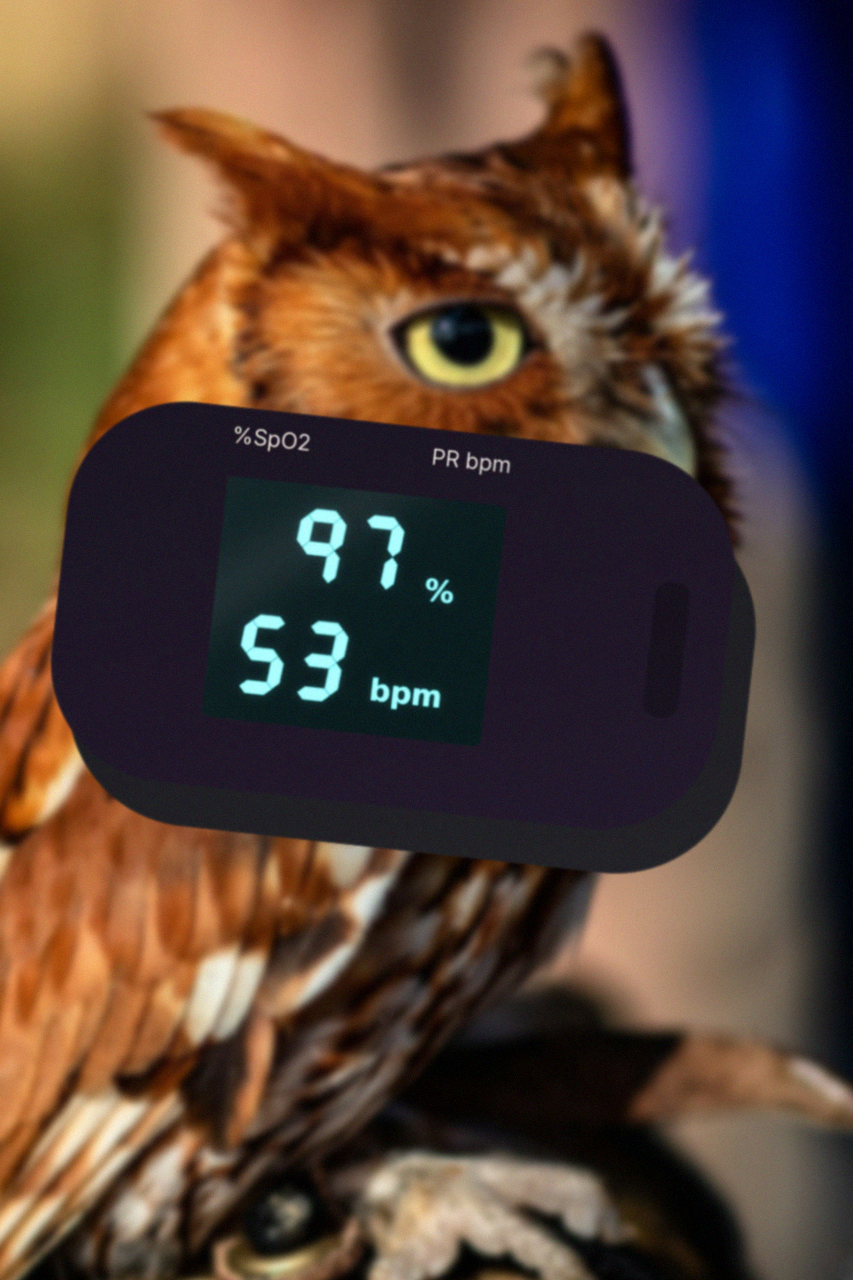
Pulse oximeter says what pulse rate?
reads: 53 bpm
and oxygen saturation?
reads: 97 %
